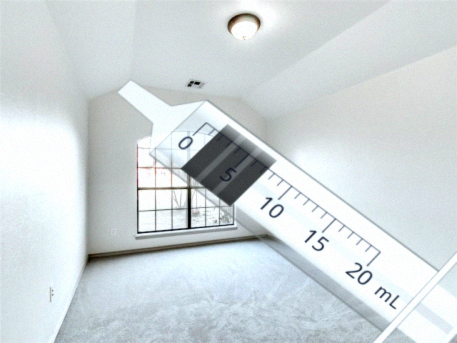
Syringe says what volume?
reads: 1.5 mL
